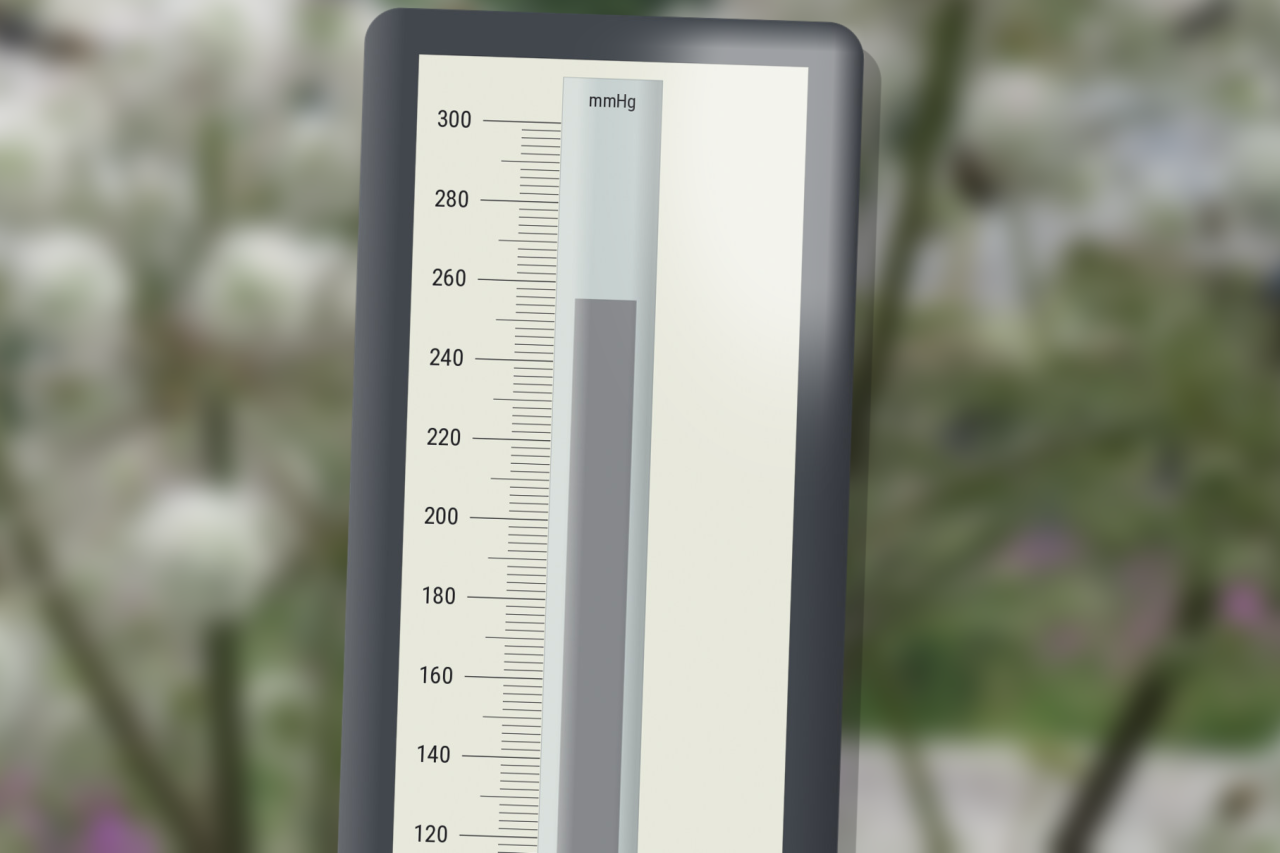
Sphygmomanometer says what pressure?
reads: 256 mmHg
